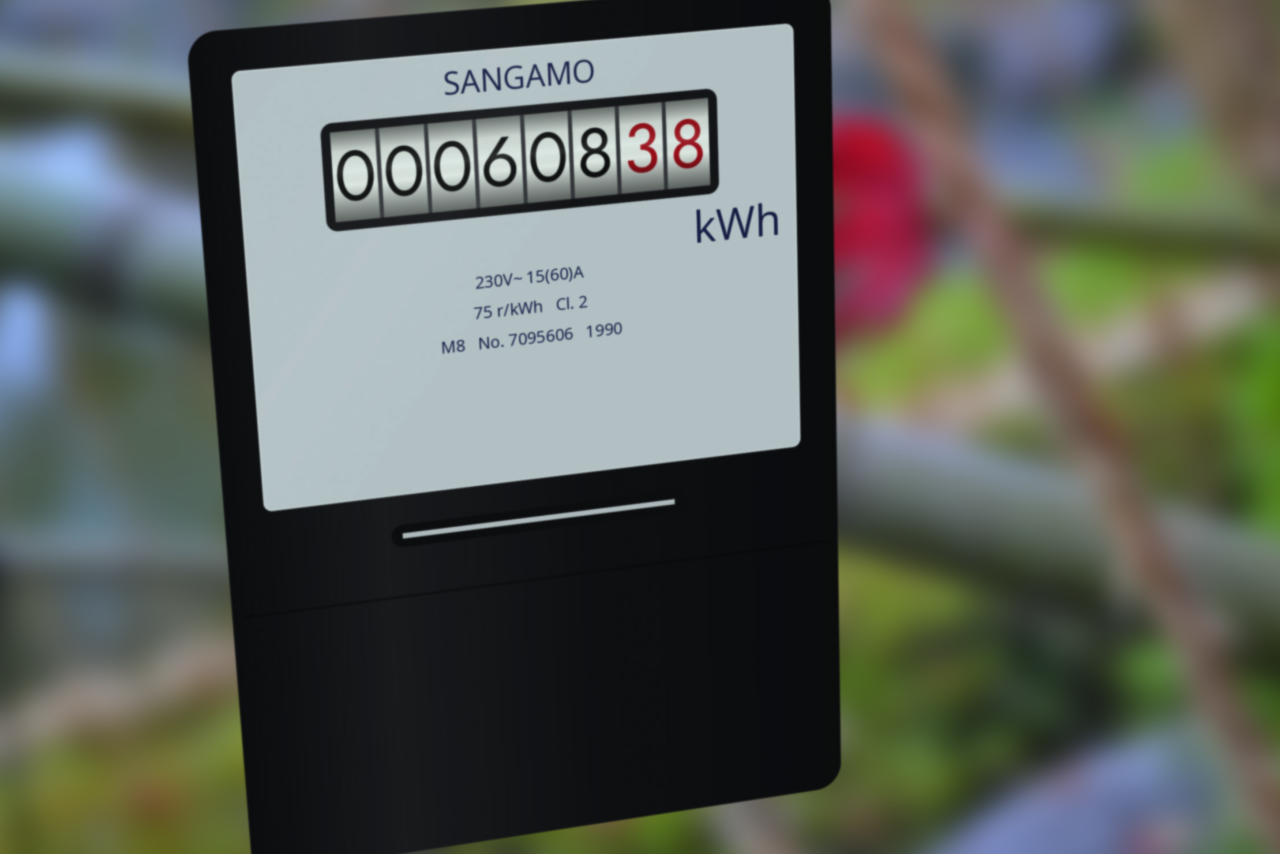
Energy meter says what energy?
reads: 608.38 kWh
